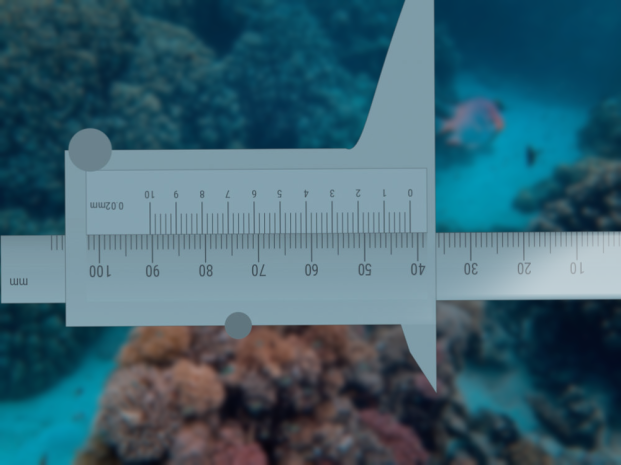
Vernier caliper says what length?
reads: 41.4 mm
